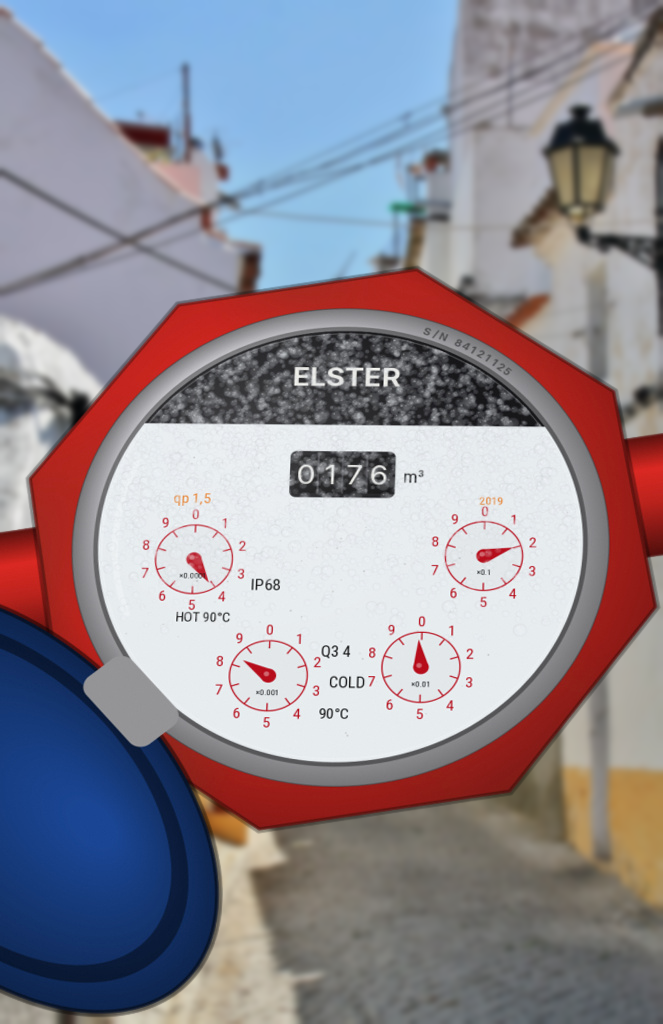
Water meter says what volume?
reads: 176.1984 m³
